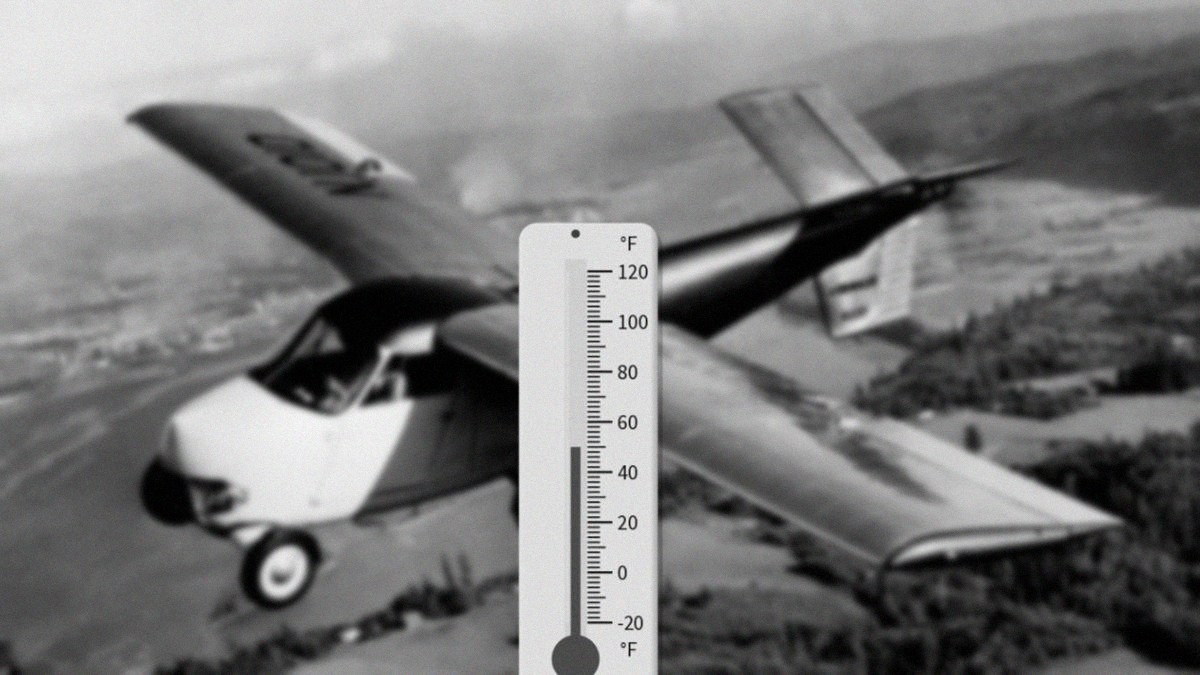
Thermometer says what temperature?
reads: 50 °F
